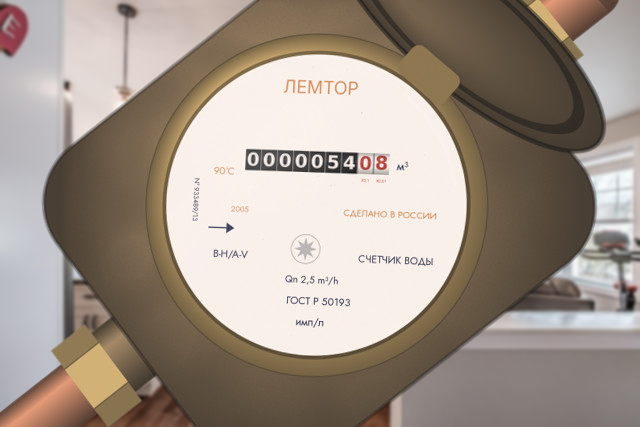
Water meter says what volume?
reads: 54.08 m³
